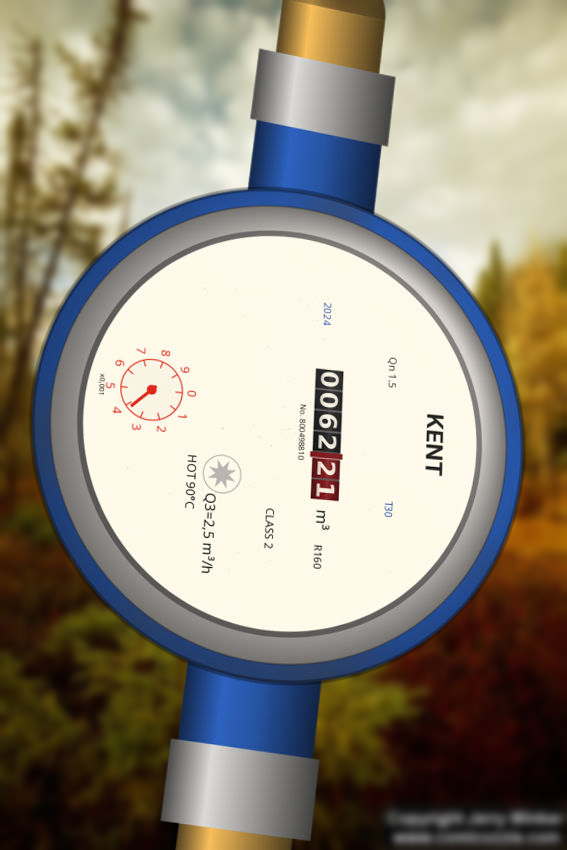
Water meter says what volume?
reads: 62.213 m³
